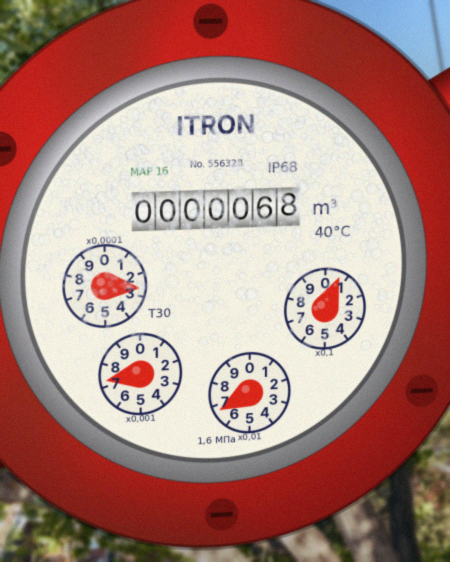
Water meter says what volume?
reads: 68.0672 m³
